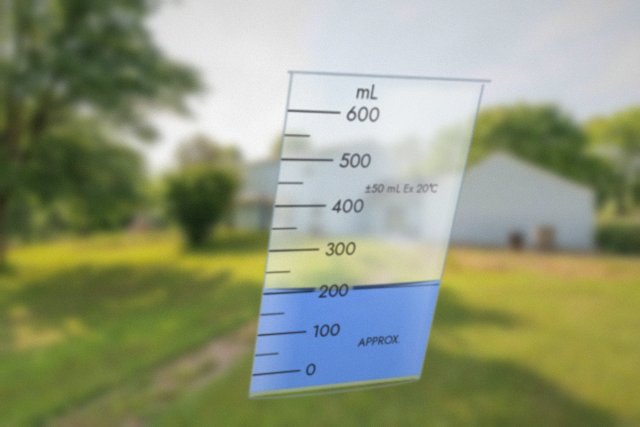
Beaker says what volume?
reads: 200 mL
